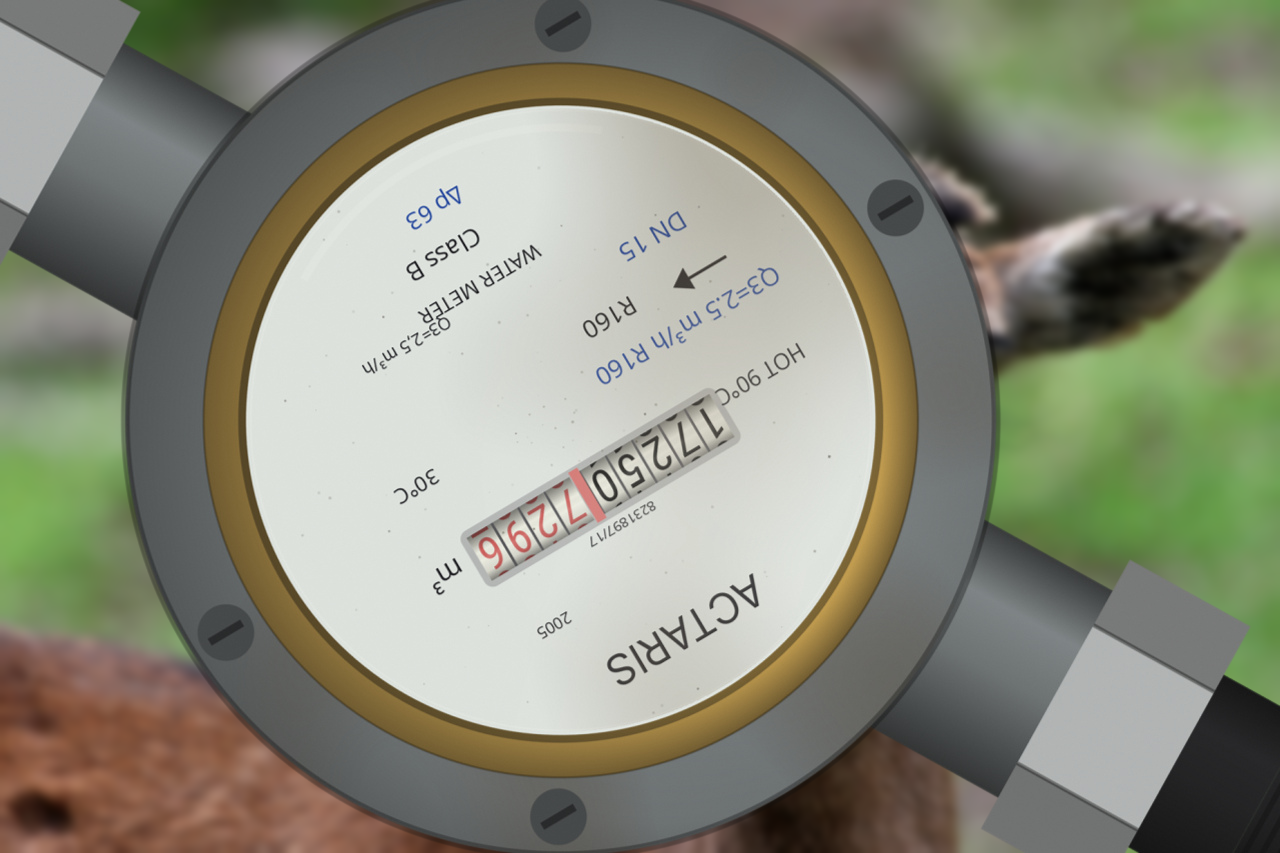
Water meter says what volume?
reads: 17250.7296 m³
